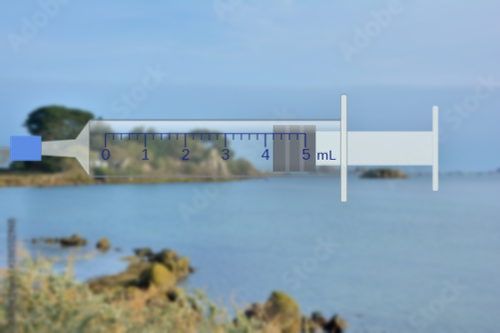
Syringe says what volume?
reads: 4.2 mL
